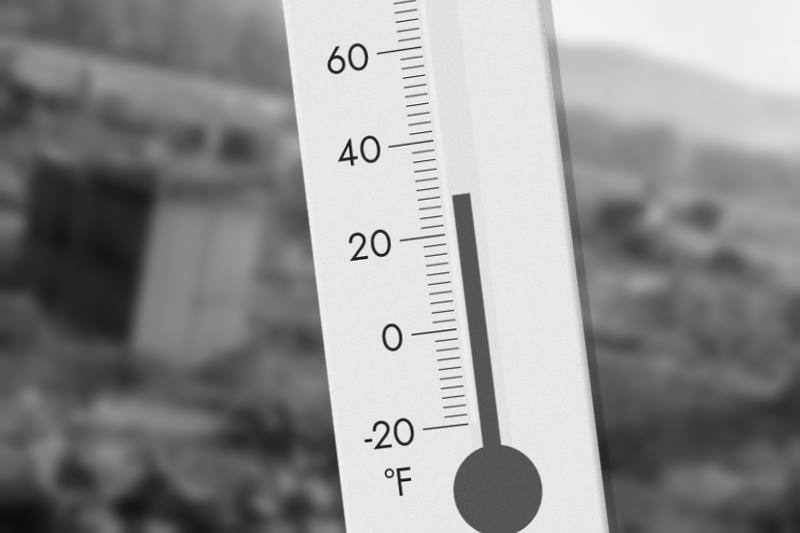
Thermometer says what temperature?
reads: 28 °F
